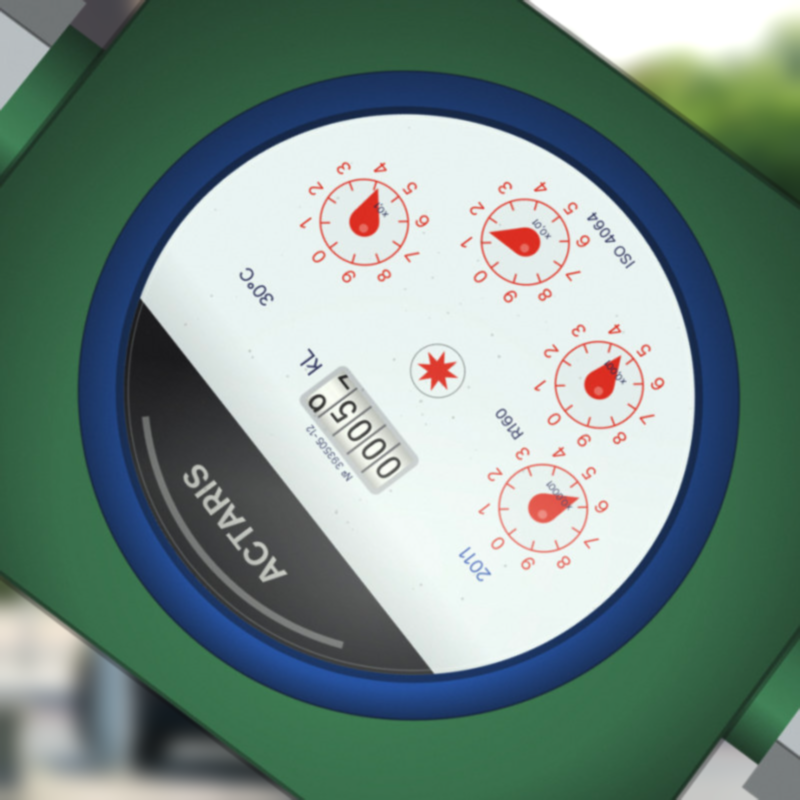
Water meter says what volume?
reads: 56.4145 kL
